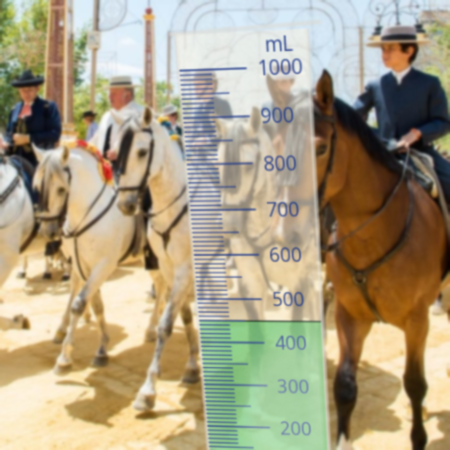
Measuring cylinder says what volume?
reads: 450 mL
